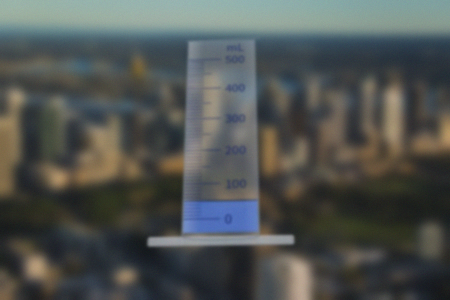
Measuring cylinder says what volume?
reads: 50 mL
